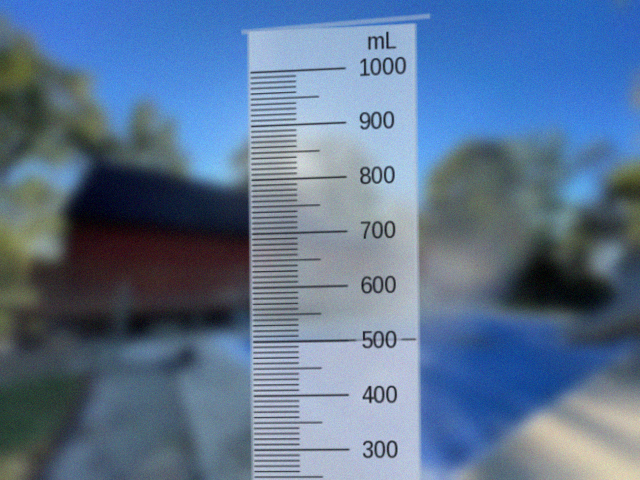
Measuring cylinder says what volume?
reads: 500 mL
